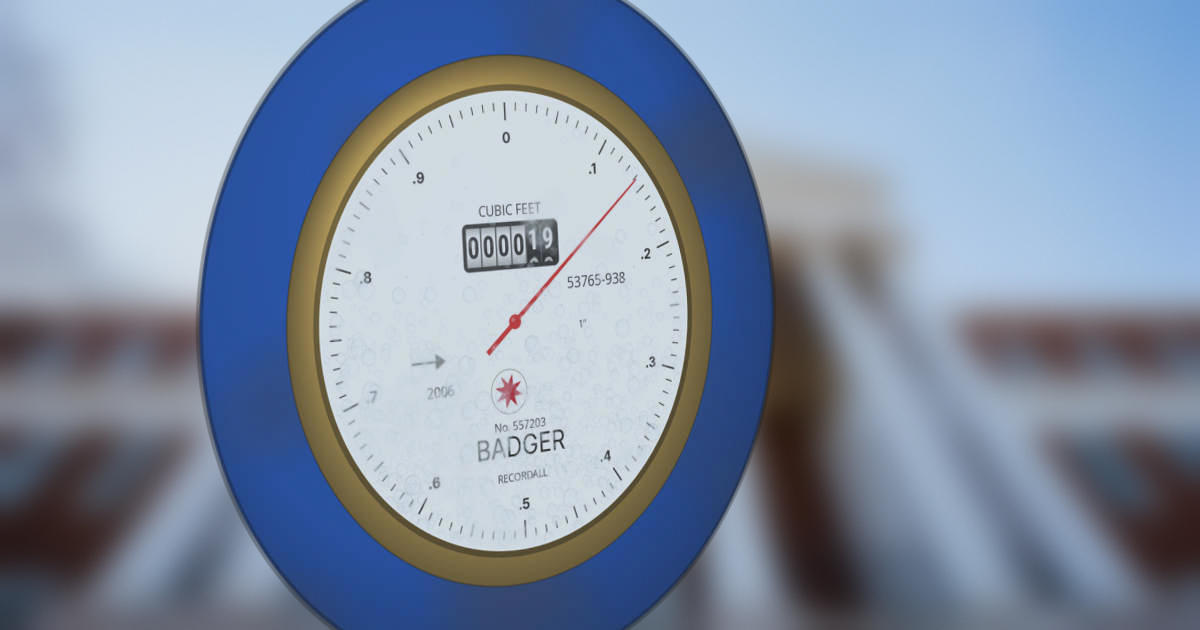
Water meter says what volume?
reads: 19.14 ft³
